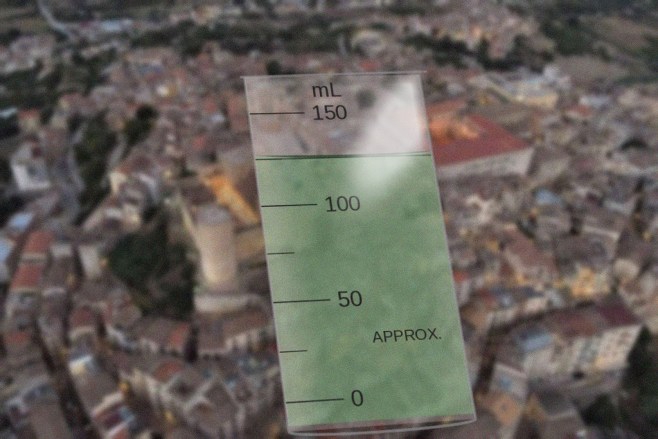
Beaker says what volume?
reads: 125 mL
